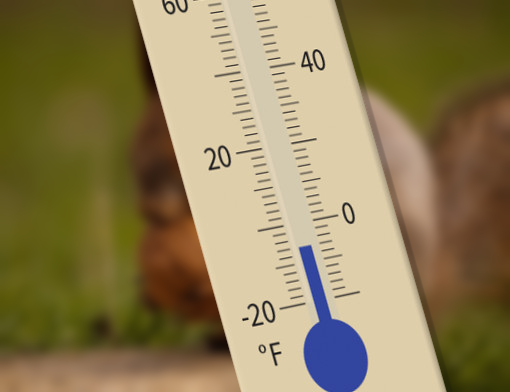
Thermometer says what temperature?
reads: -6 °F
